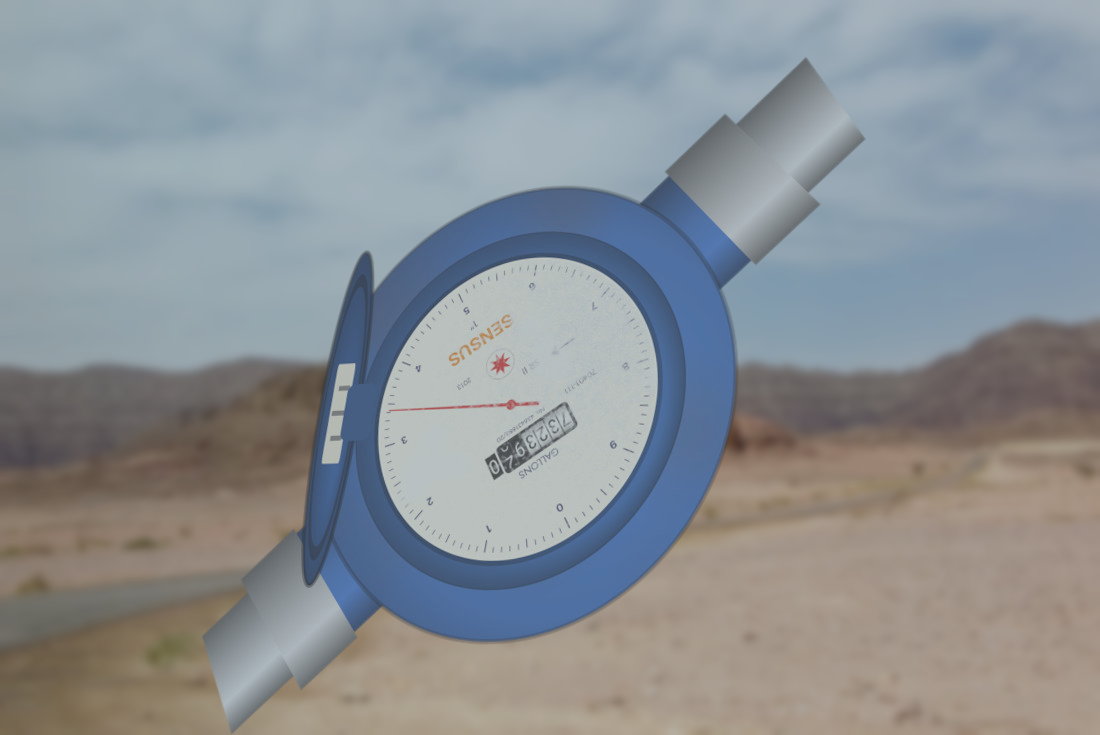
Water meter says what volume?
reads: 7323923.4 gal
